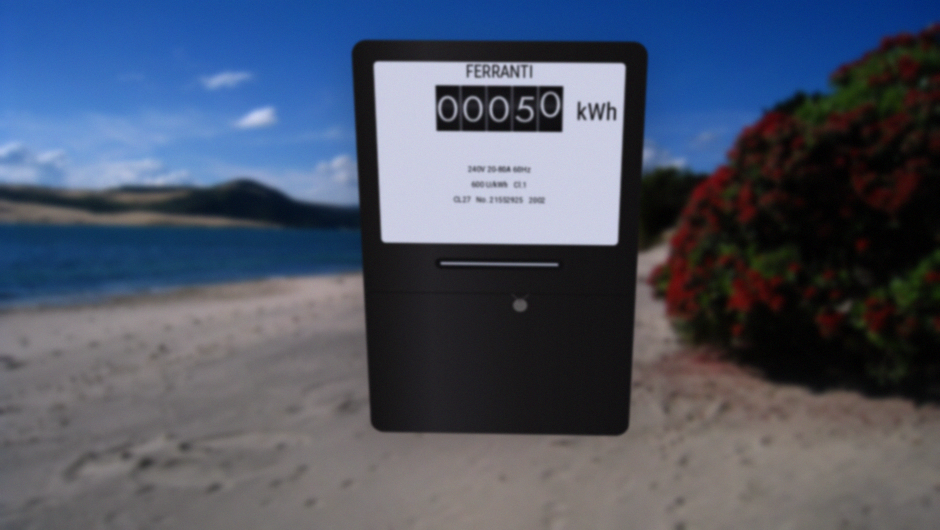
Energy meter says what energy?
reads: 50 kWh
